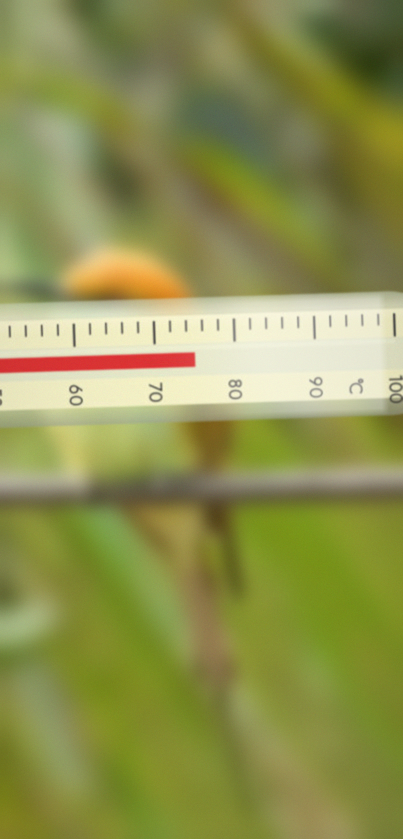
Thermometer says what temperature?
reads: 75 °C
